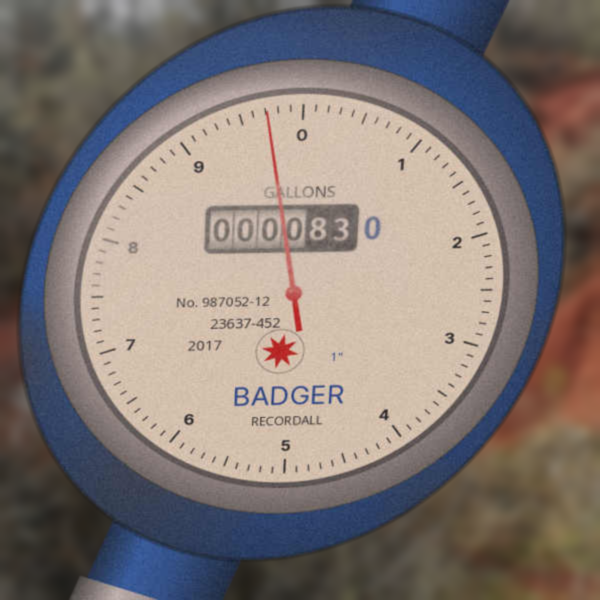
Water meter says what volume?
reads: 829.7 gal
